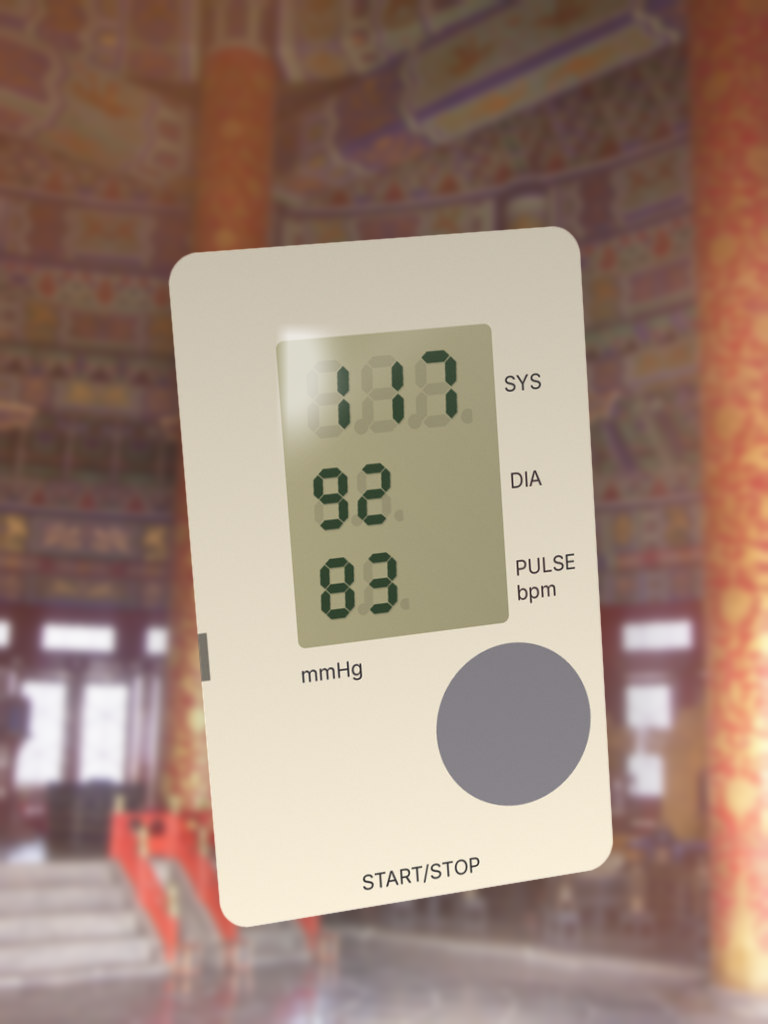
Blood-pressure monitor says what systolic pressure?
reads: 117 mmHg
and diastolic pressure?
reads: 92 mmHg
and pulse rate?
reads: 83 bpm
